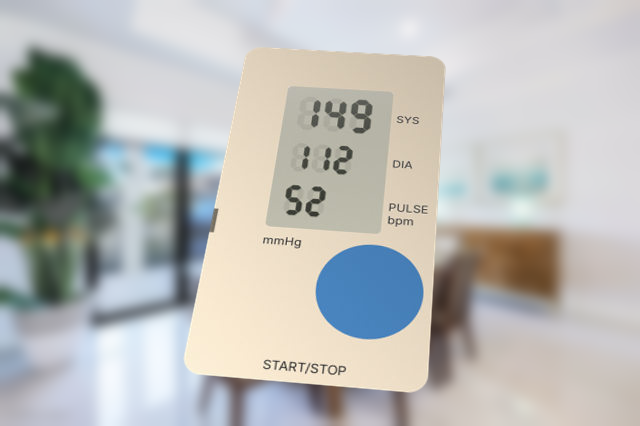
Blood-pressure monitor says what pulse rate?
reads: 52 bpm
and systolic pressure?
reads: 149 mmHg
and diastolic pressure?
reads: 112 mmHg
